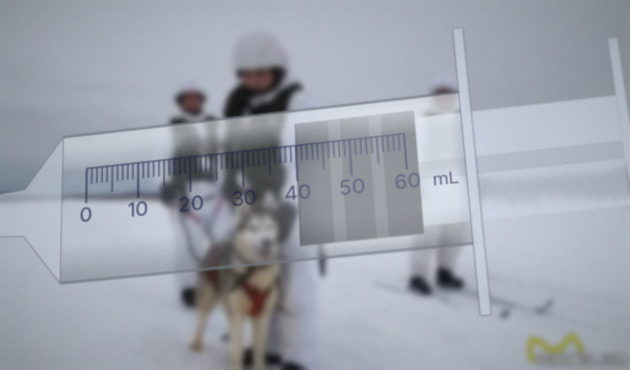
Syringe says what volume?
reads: 40 mL
